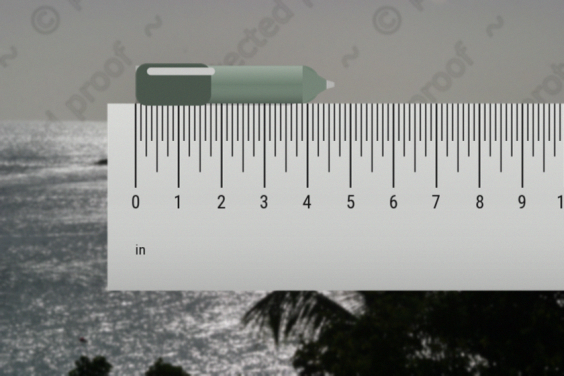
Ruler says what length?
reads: 4.625 in
